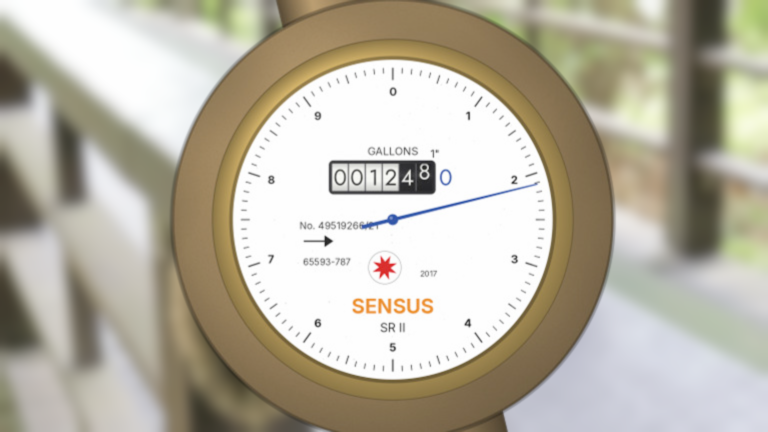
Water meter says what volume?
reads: 12482.1 gal
